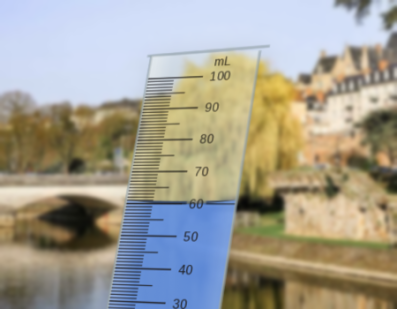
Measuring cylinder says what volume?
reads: 60 mL
